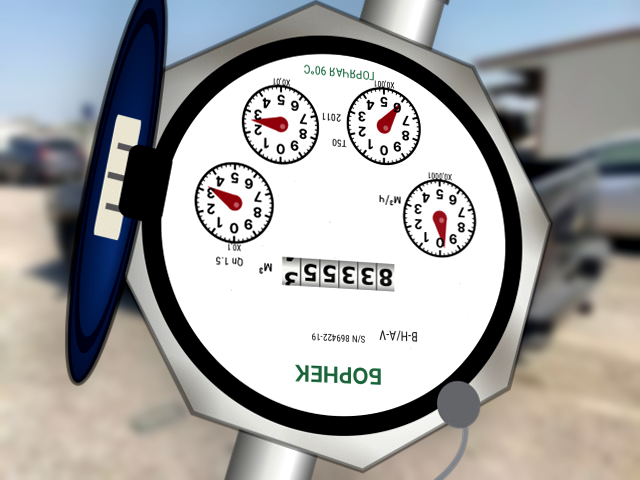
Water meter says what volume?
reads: 833553.3259 m³
